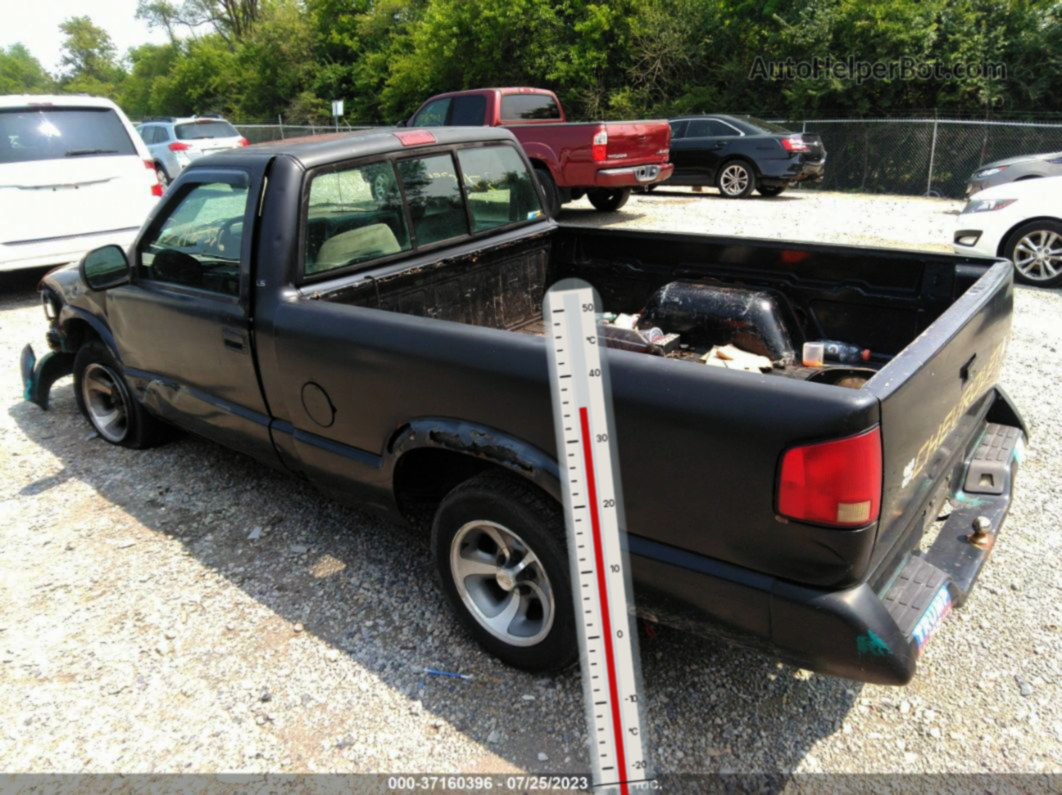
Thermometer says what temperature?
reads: 35 °C
